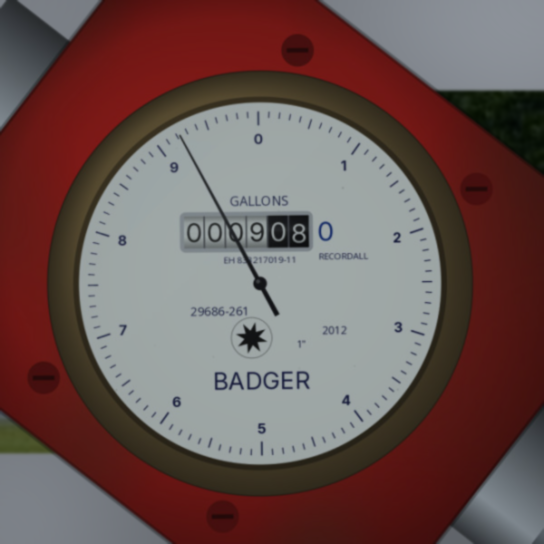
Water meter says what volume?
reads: 9079.2 gal
